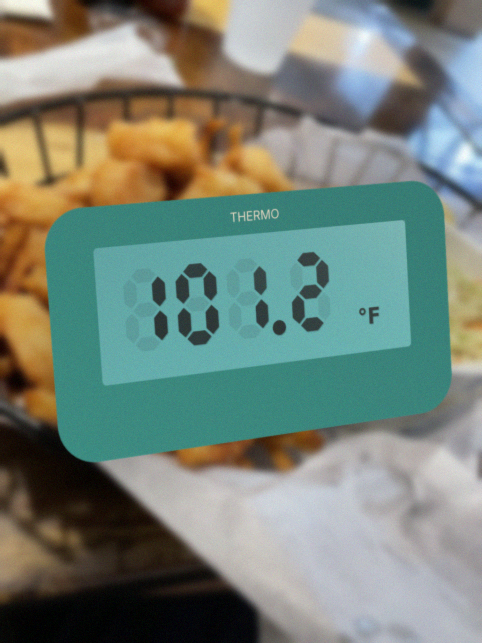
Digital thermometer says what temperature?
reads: 101.2 °F
